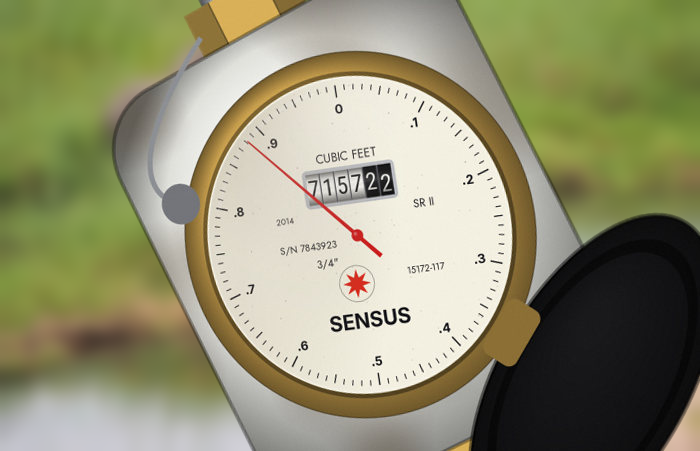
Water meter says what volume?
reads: 715721.88 ft³
